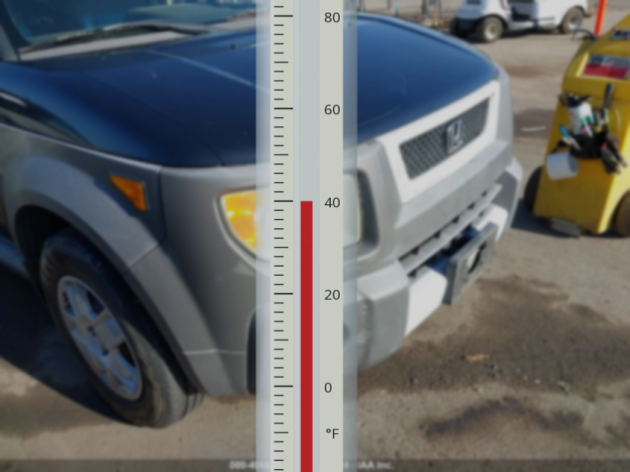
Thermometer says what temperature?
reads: 40 °F
